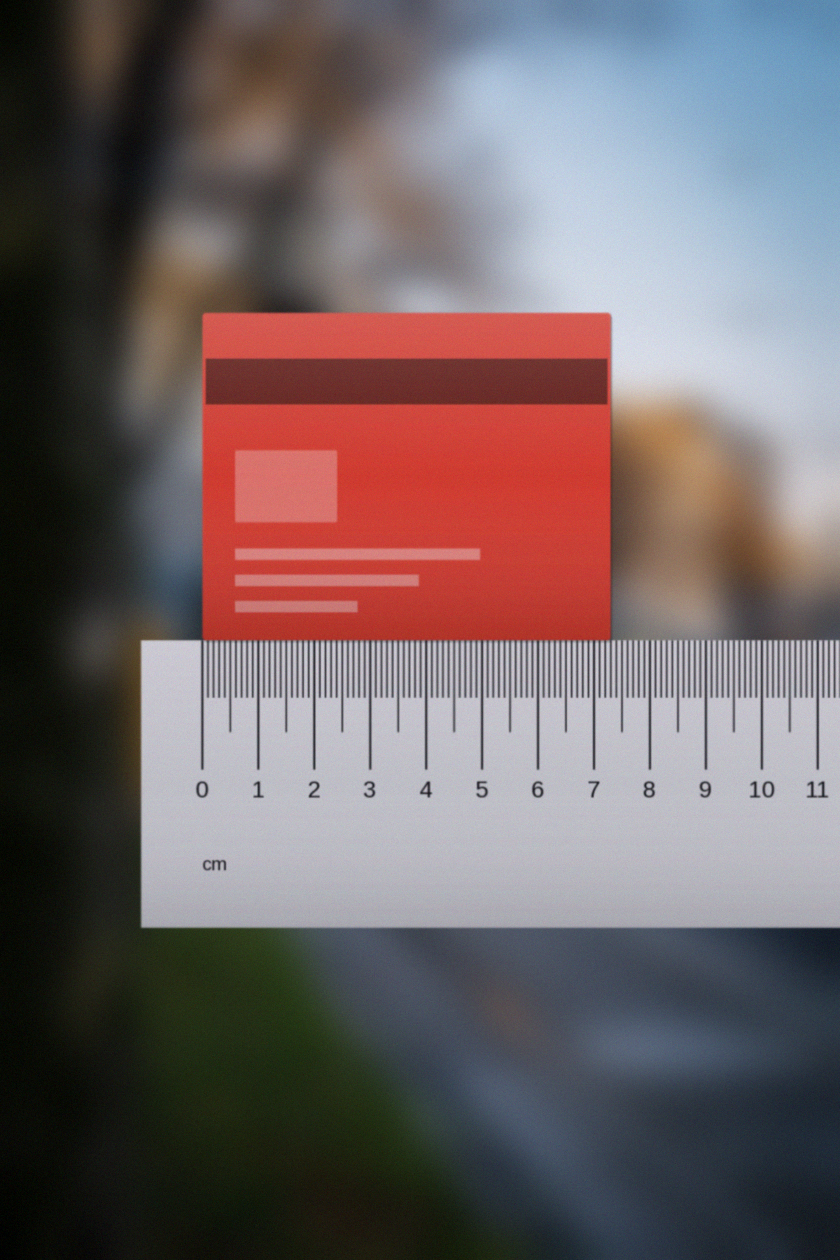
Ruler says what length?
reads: 7.3 cm
